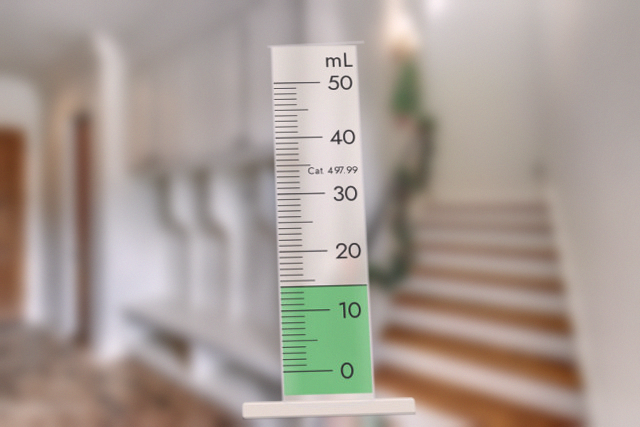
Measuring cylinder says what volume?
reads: 14 mL
